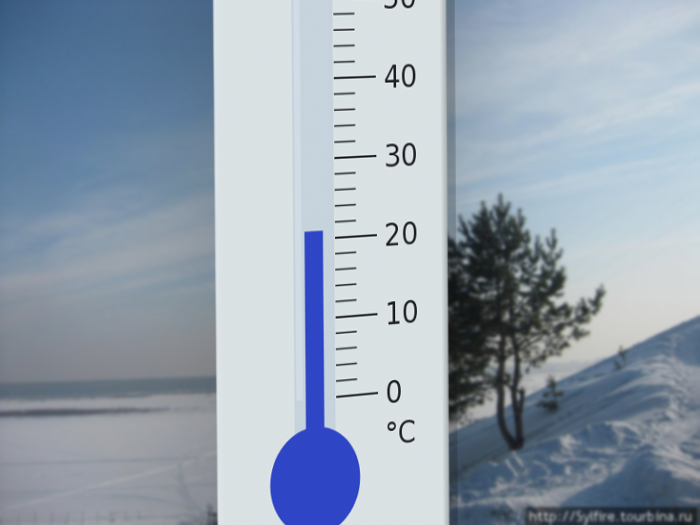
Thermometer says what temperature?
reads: 21 °C
